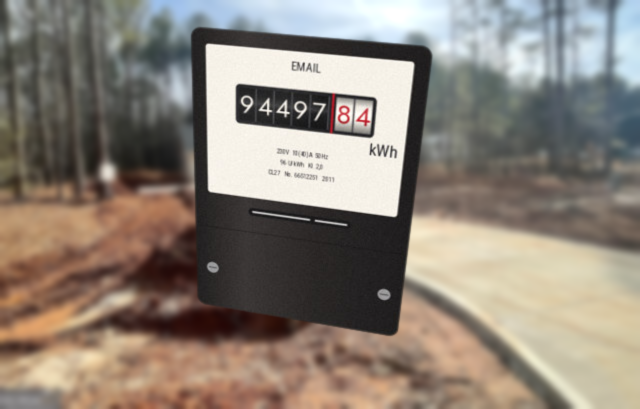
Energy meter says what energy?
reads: 94497.84 kWh
